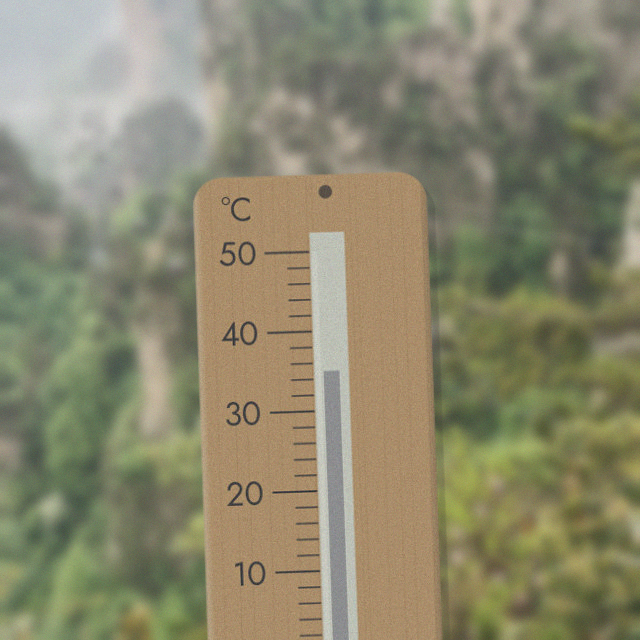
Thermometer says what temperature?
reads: 35 °C
